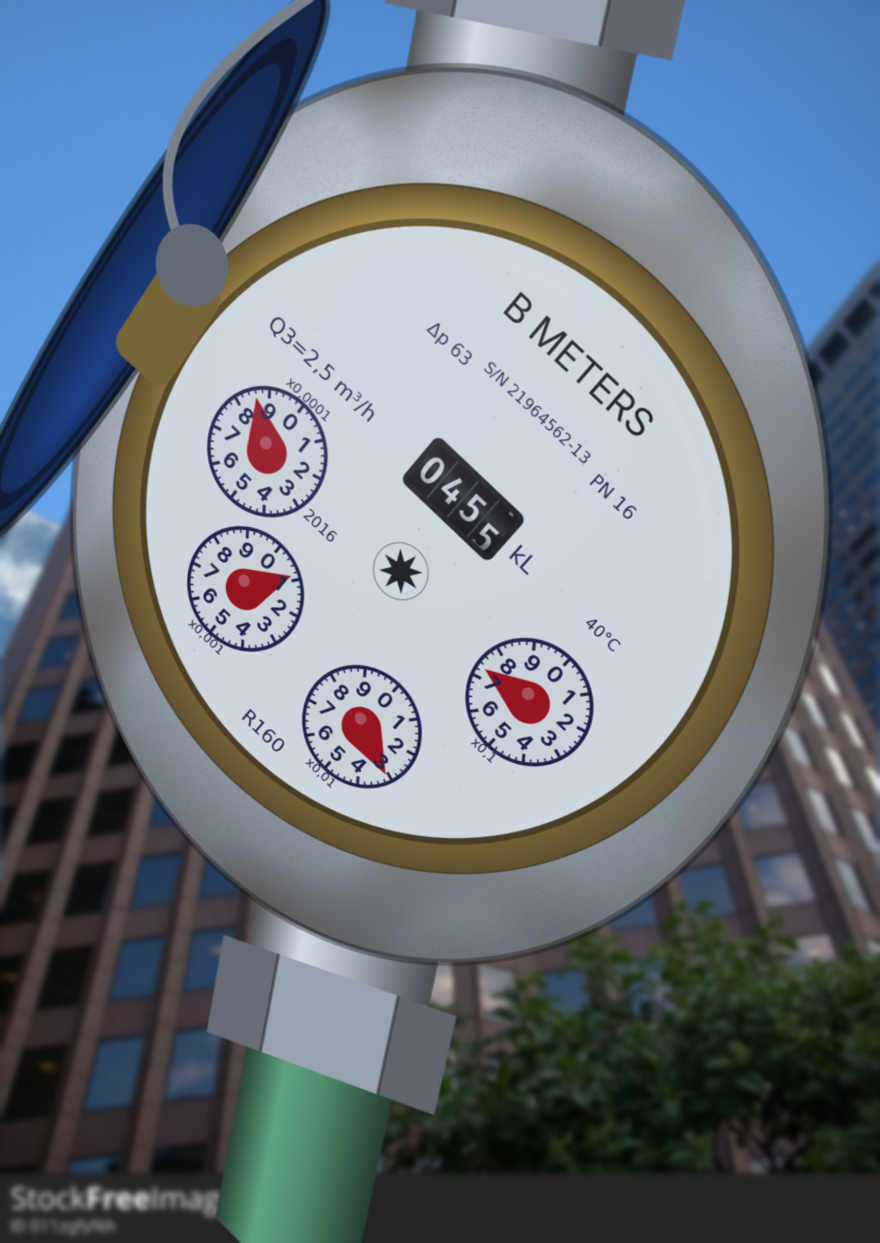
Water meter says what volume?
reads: 454.7308 kL
